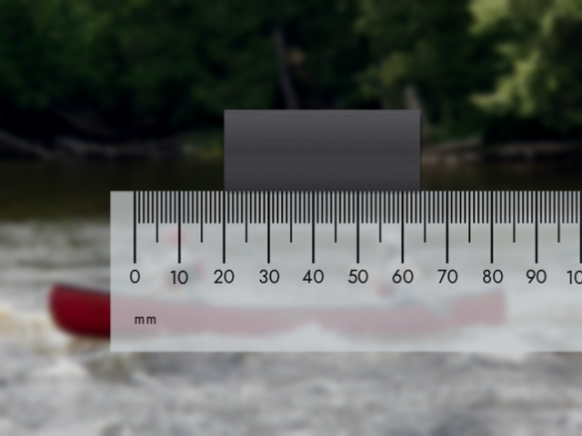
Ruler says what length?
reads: 44 mm
